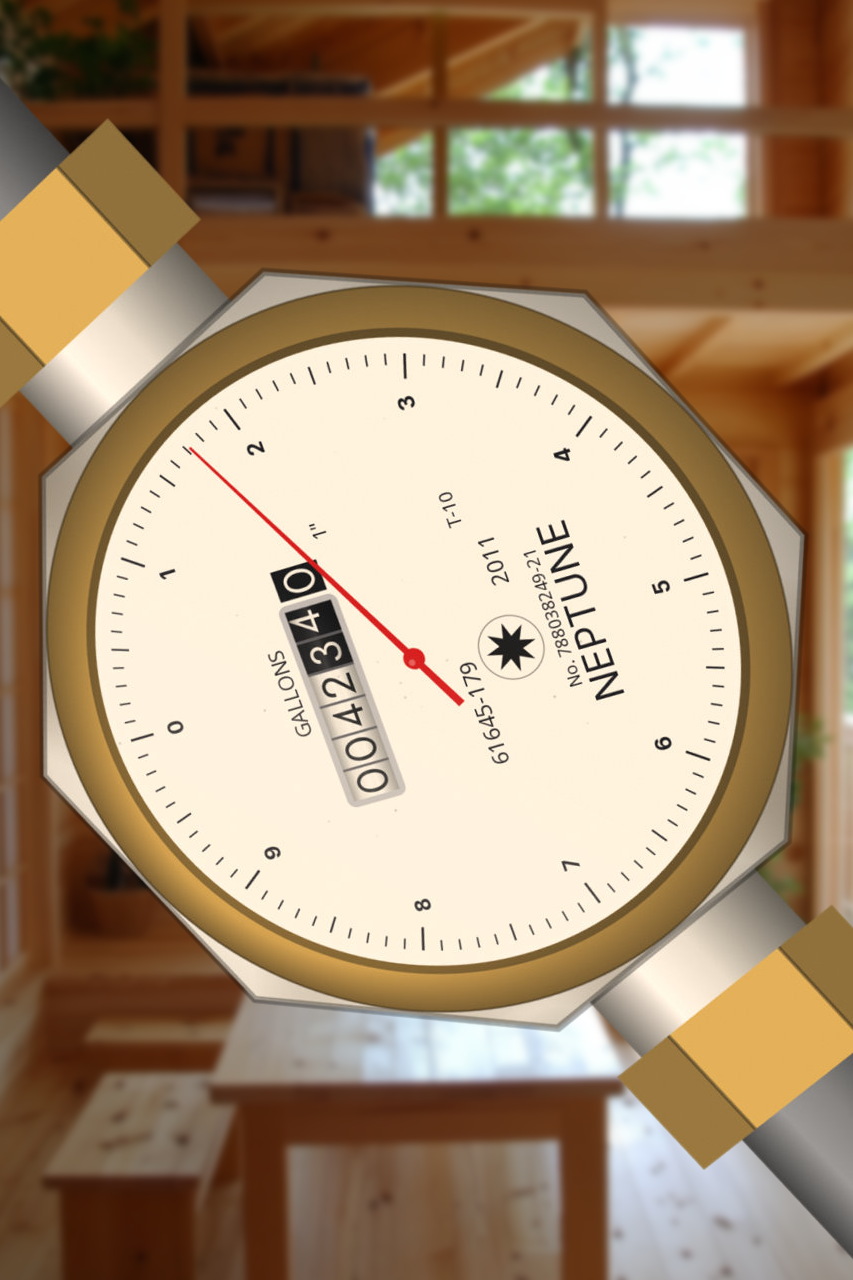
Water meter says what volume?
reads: 42341.7 gal
